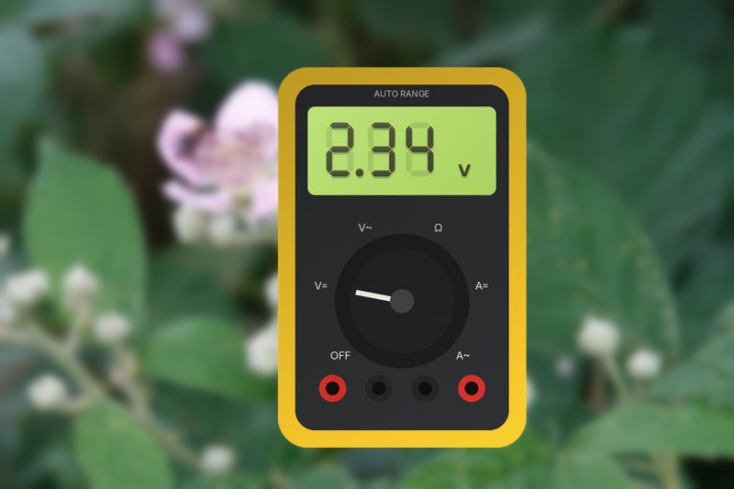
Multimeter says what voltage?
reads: 2.34 V
